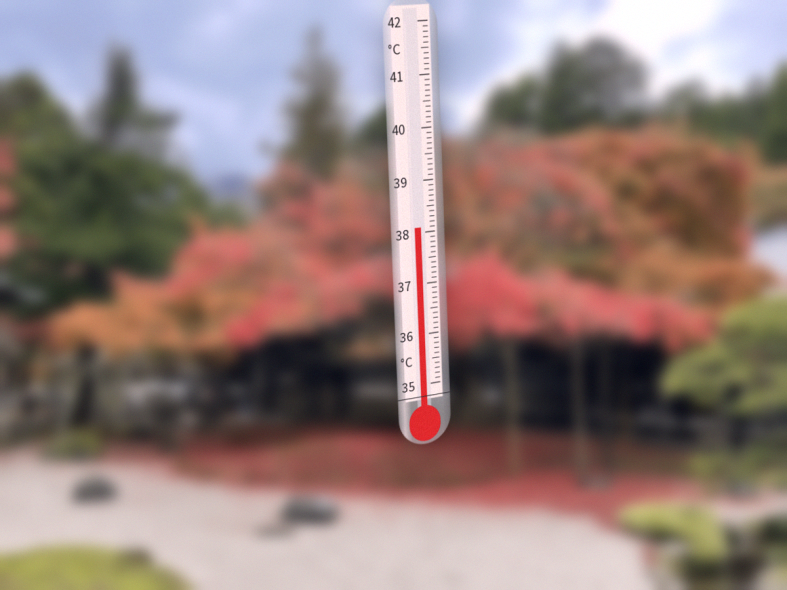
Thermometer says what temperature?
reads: 38.1 °C
